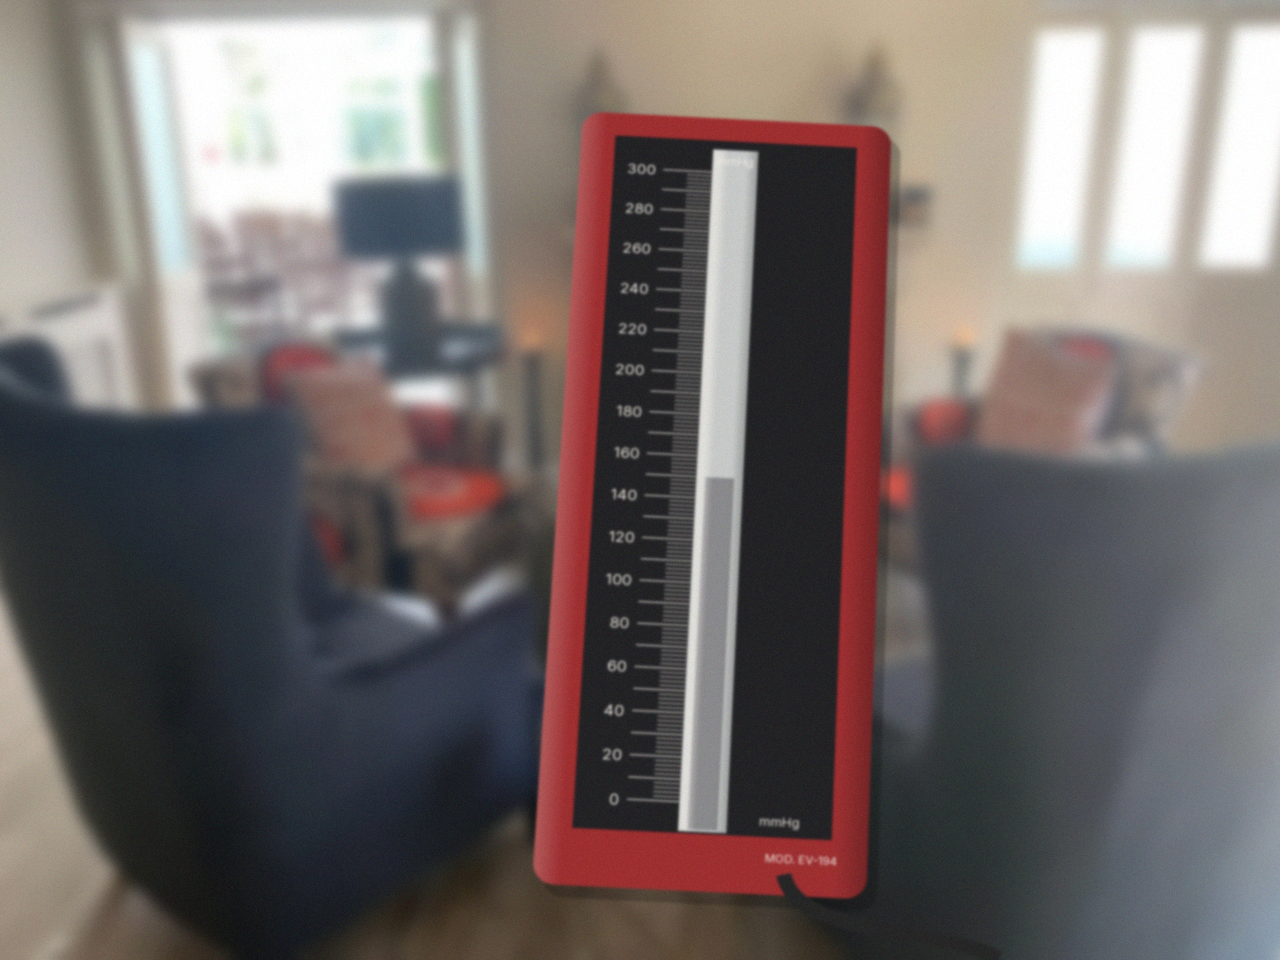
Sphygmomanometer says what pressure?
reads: 150 mmHg
